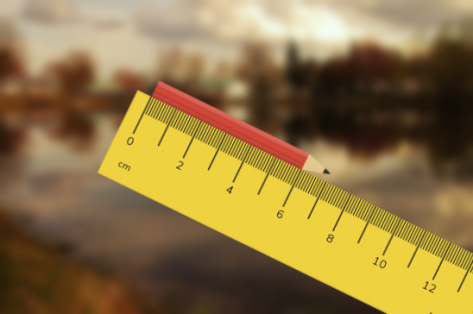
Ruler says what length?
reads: 7 cm
